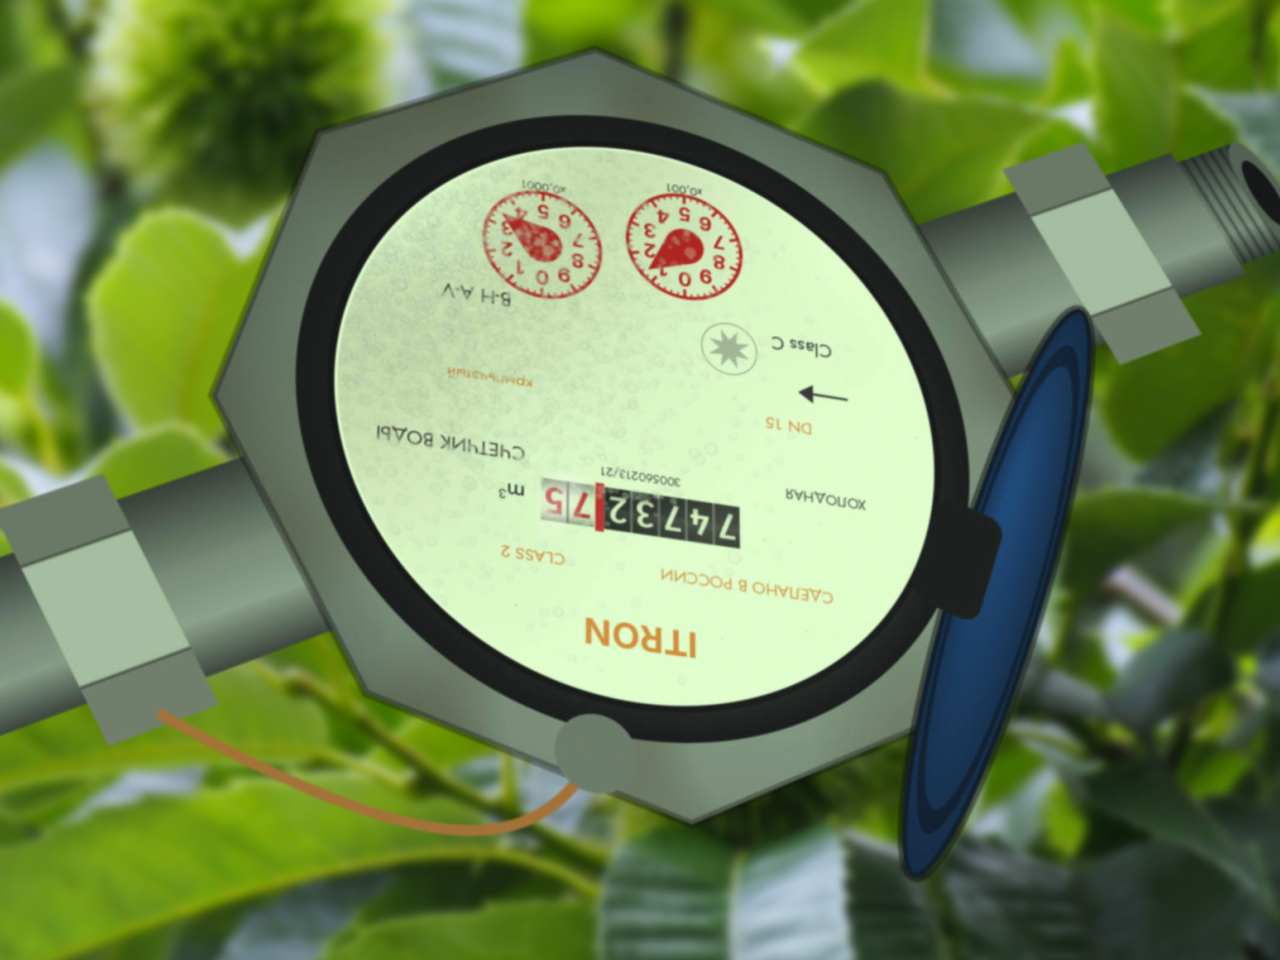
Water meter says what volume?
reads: 74732.7513 m³
